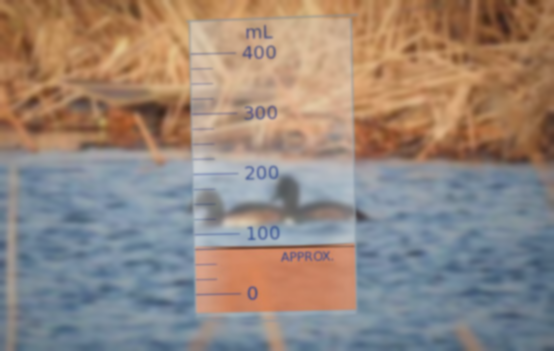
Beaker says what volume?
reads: 75 mL
